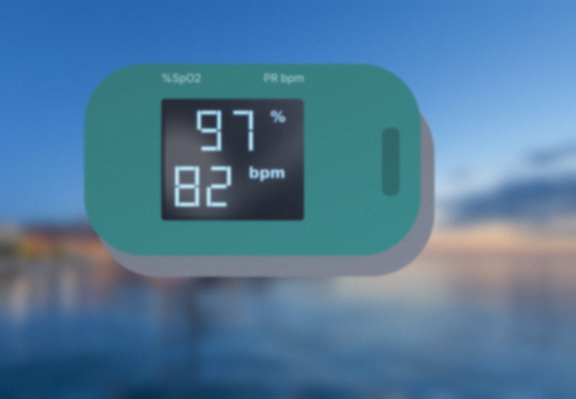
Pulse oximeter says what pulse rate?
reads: 82 bpm
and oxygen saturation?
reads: 97 %
